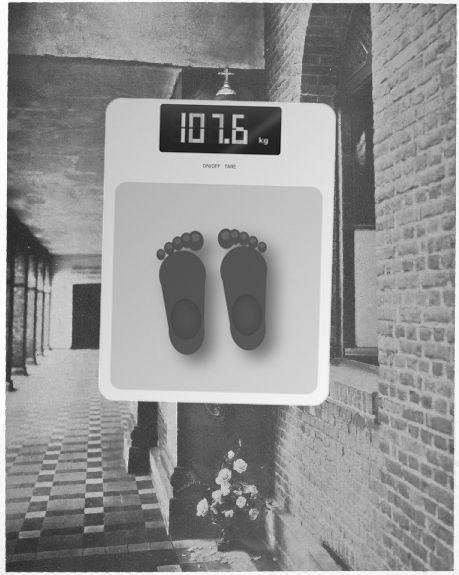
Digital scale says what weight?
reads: 107.6 kg
